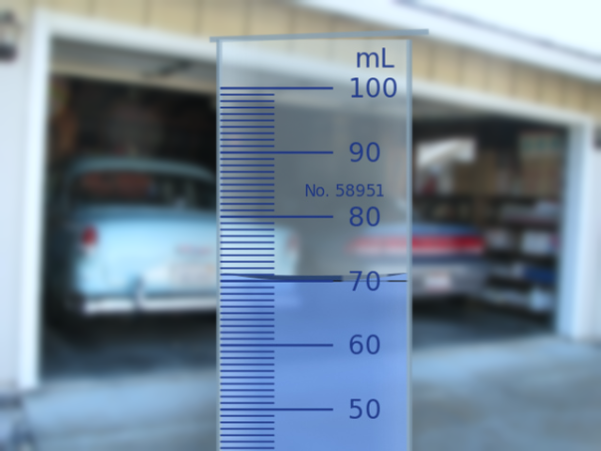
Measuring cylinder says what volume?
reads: 70 mL
